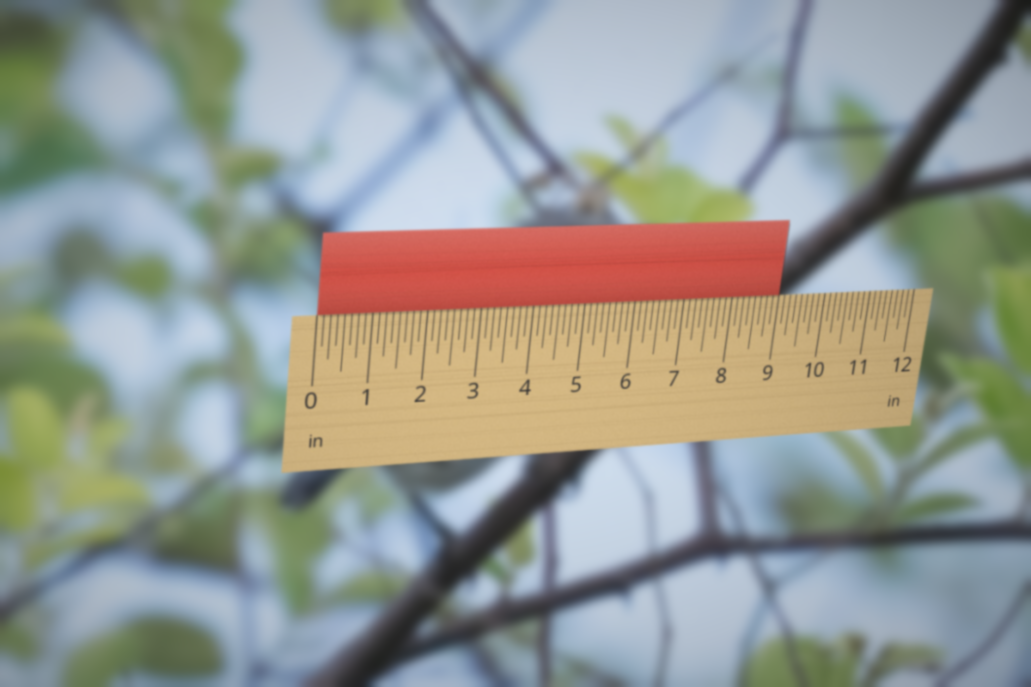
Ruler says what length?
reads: 9 in
